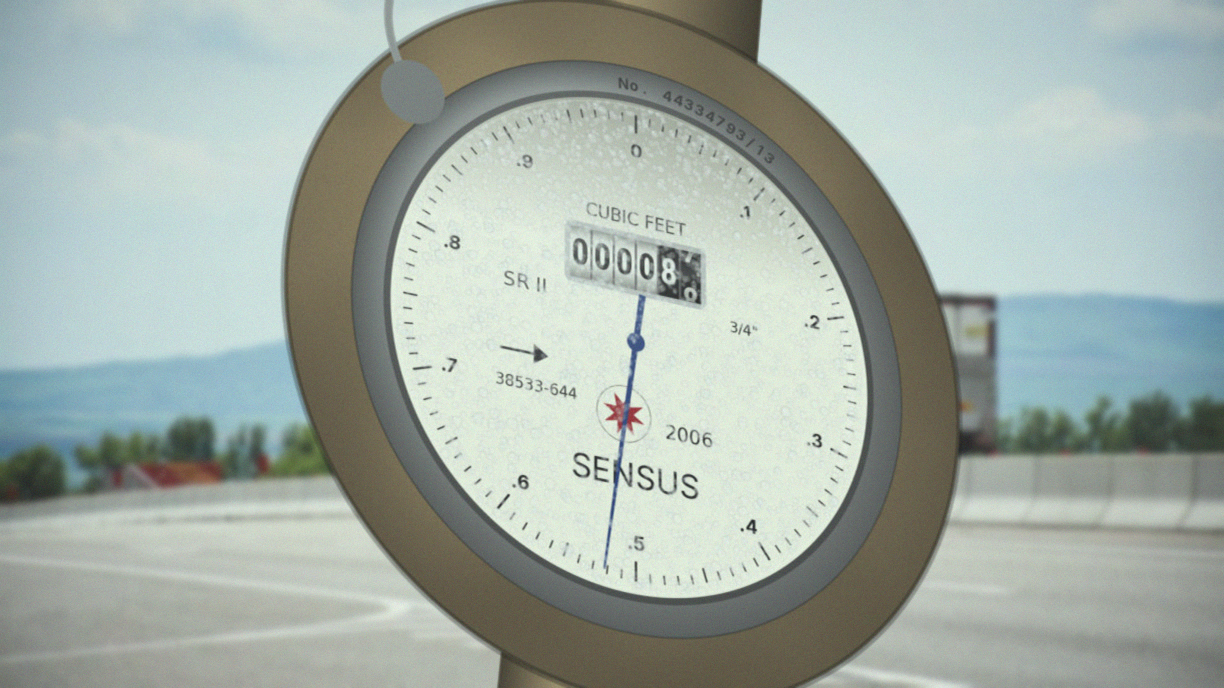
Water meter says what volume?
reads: 87.52 ft³
